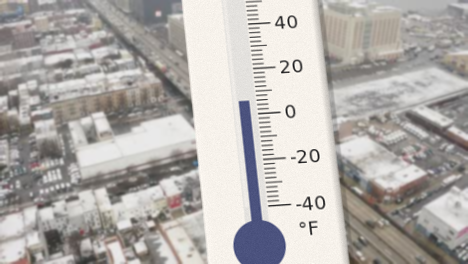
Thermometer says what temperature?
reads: 6 °F
